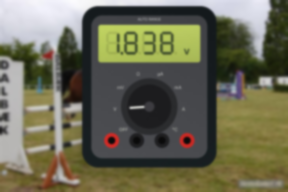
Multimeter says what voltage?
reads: 1.838 V
